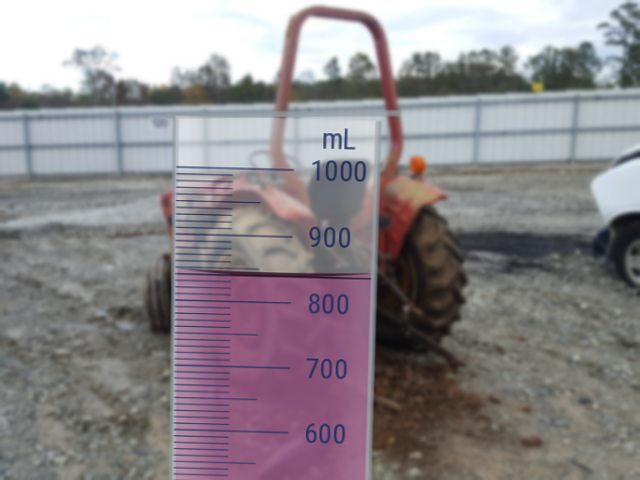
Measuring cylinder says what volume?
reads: 840 mL
